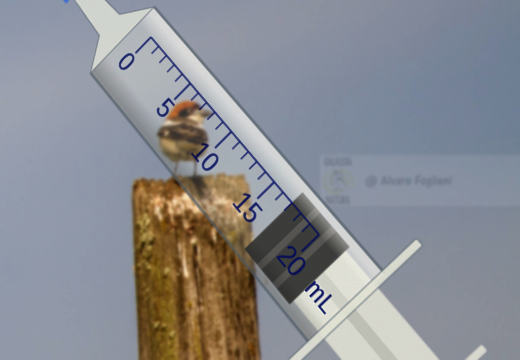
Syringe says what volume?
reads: 17 mL
